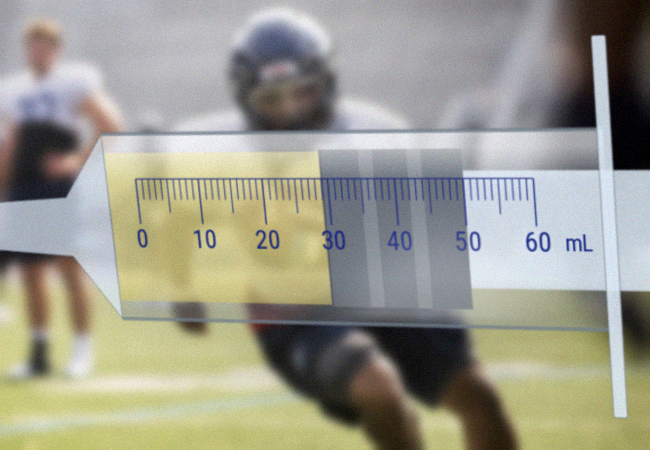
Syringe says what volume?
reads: 29 mL
